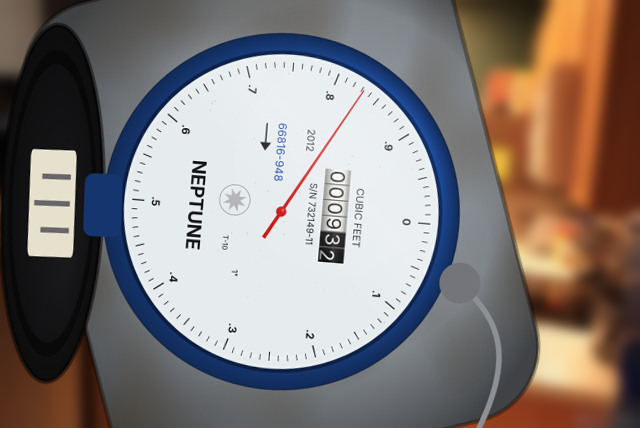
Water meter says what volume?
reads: 931.83 ft³
